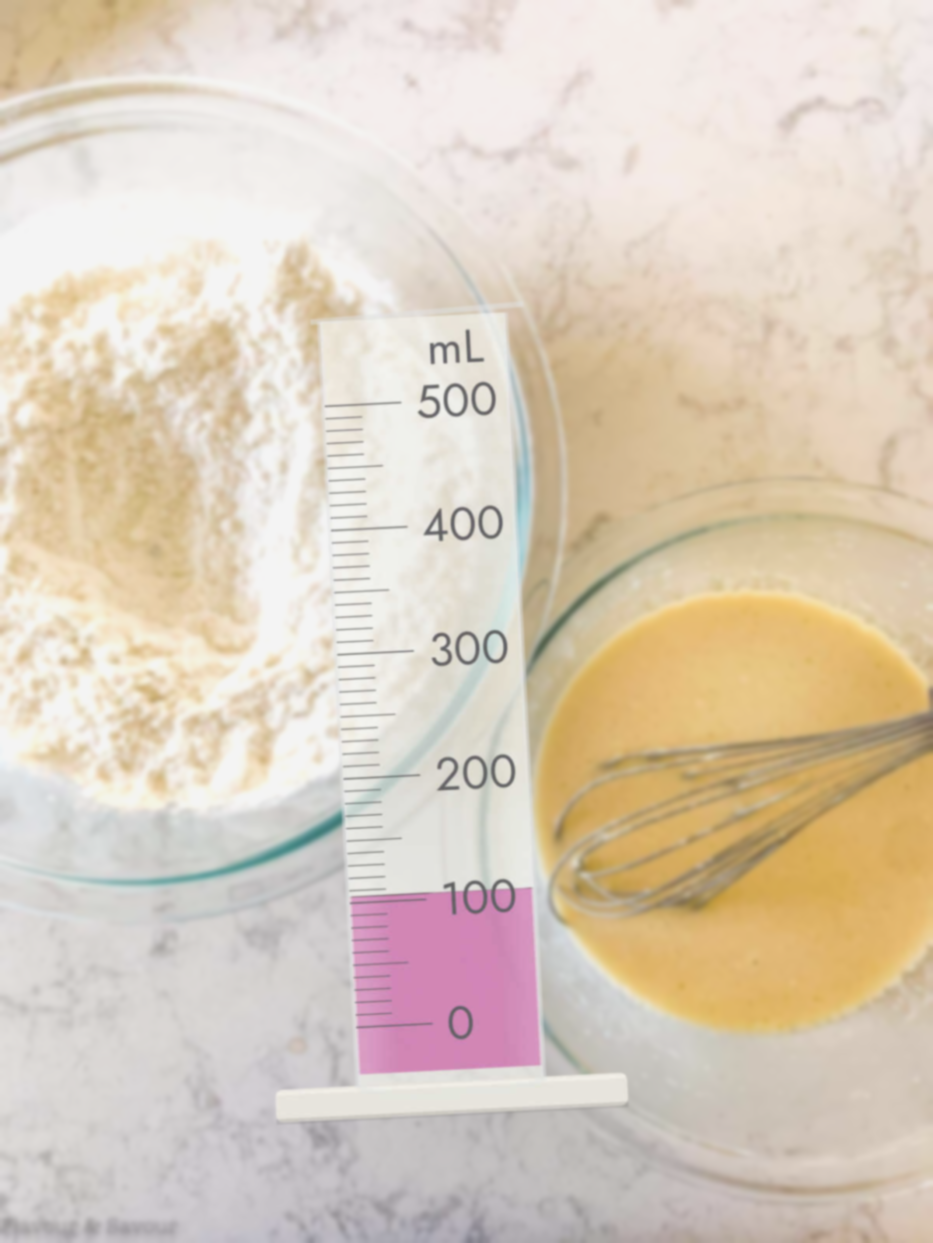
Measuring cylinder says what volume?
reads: 105 mL
